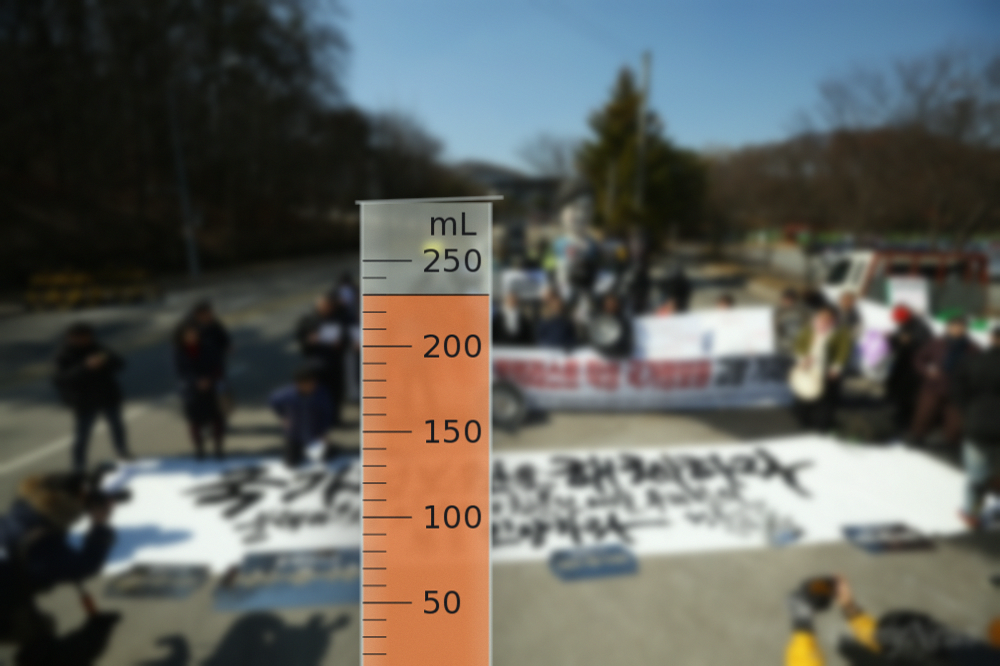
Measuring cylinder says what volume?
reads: 230 mL
